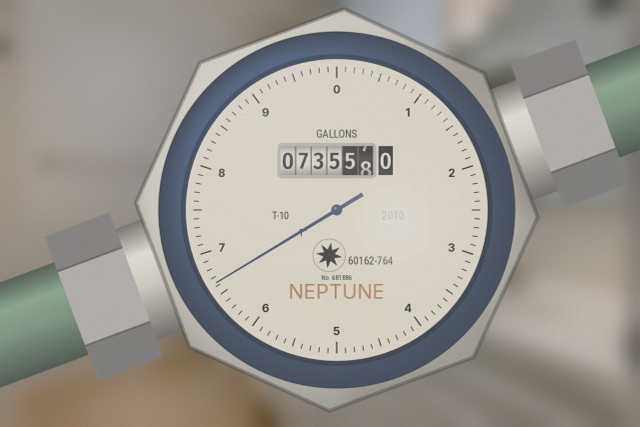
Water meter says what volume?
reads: 735576.6 gal
